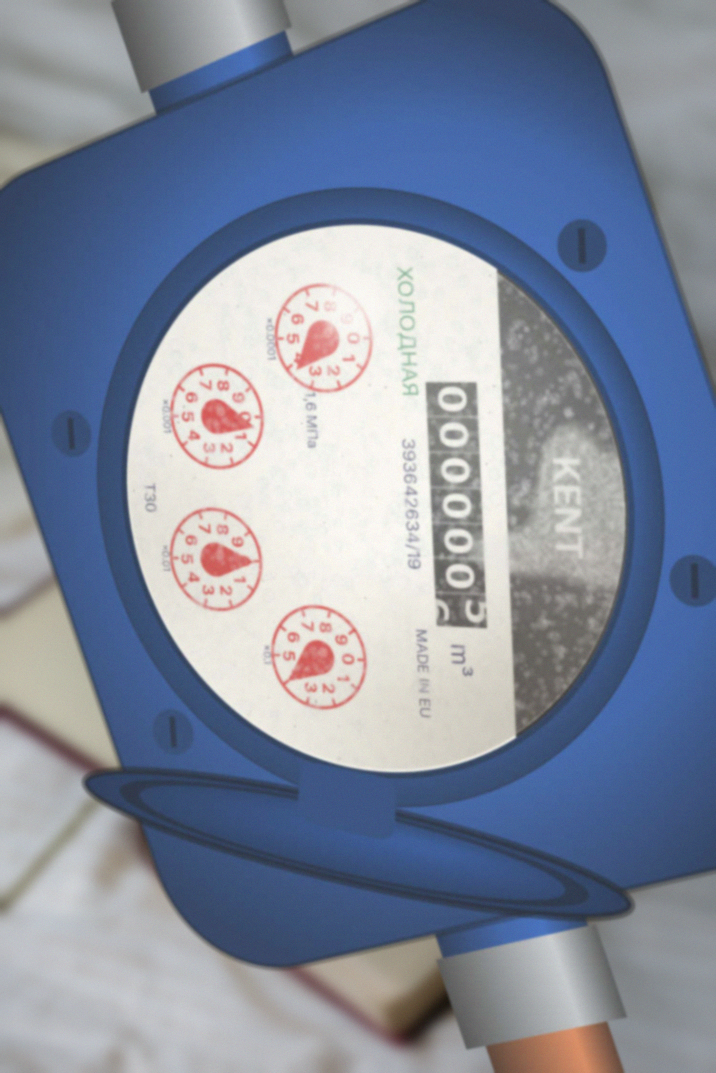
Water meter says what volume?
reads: 5.4003 m³
